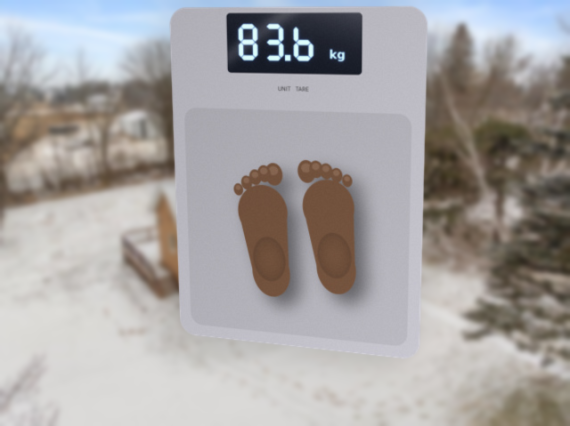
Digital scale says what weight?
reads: 83.6 kg
